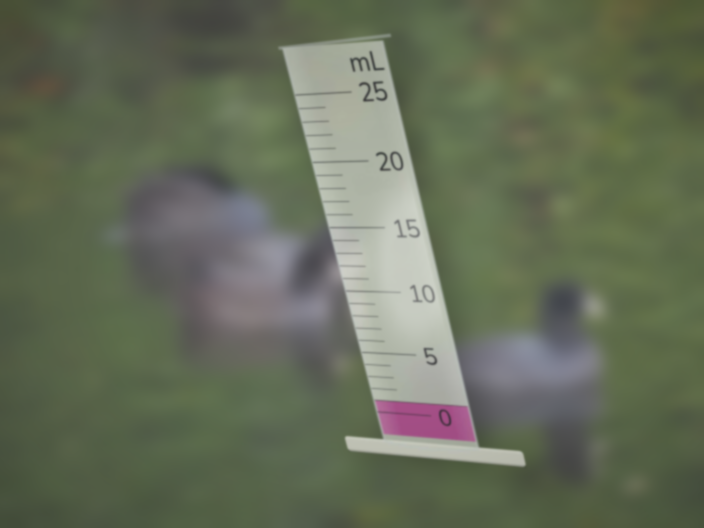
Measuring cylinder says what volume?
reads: 1 mL
